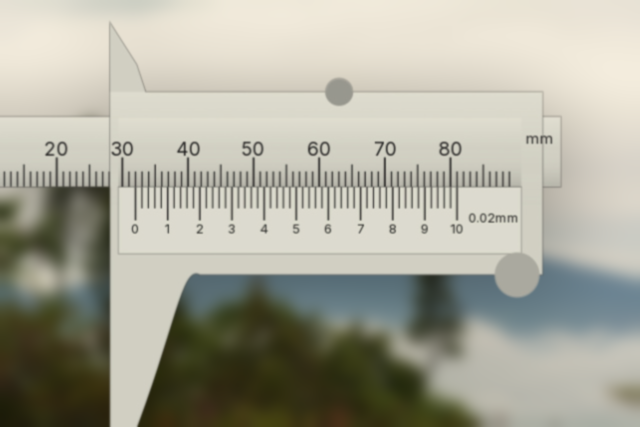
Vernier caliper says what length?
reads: 32.0 mm
